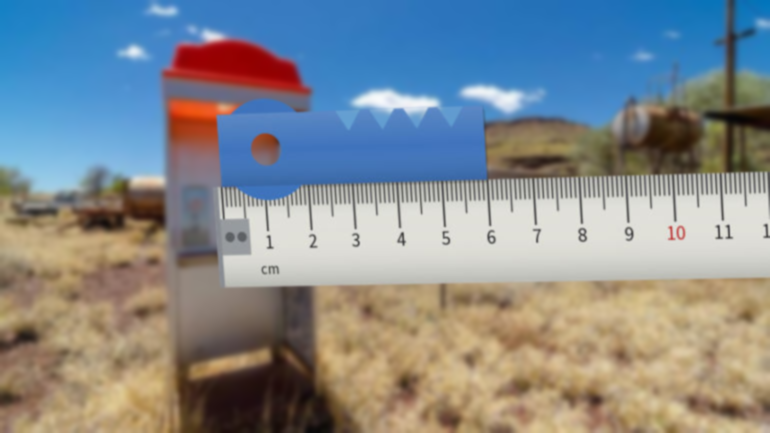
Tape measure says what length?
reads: 6 cm
